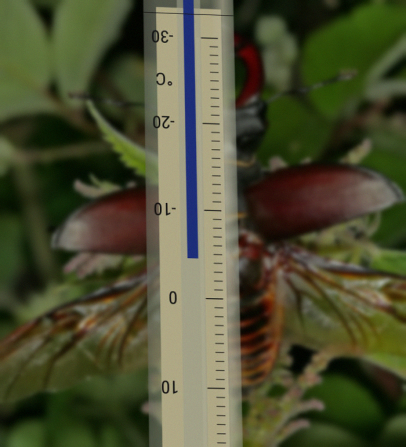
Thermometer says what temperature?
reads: -4.5 °C
